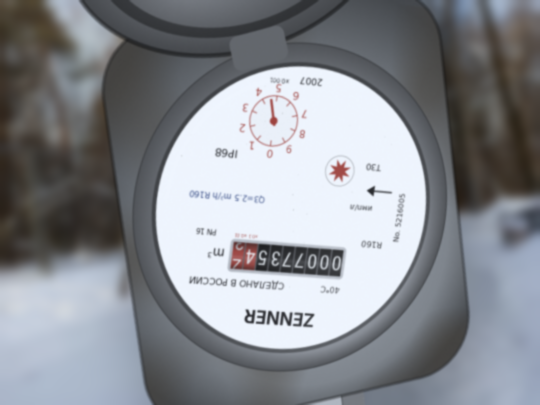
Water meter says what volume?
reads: 7735.424 m³
